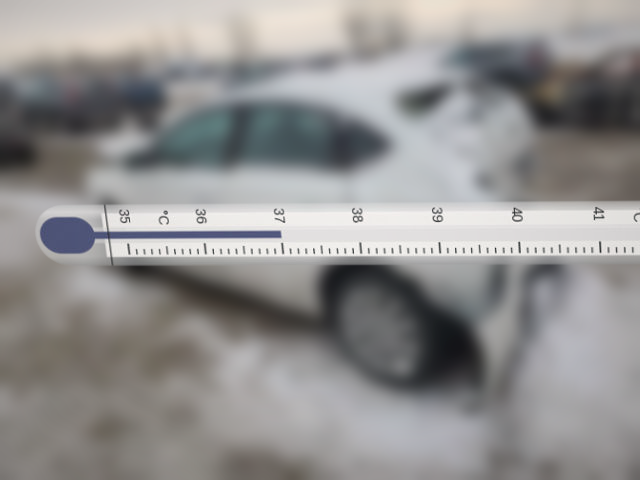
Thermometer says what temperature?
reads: 37 °C
